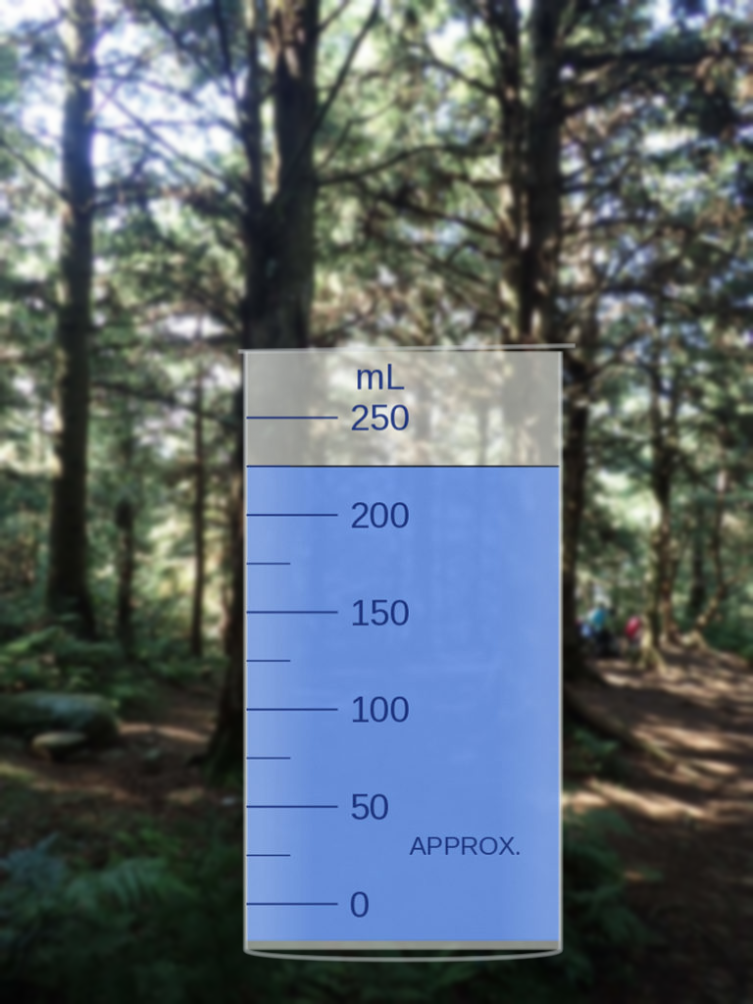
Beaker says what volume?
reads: 225 mL
